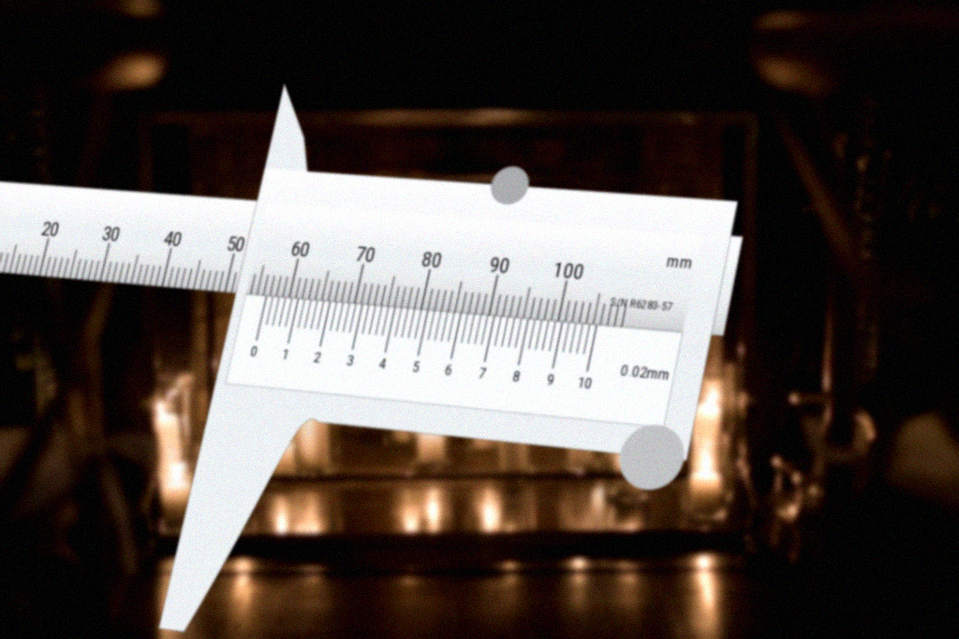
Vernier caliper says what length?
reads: 56.5 mm
